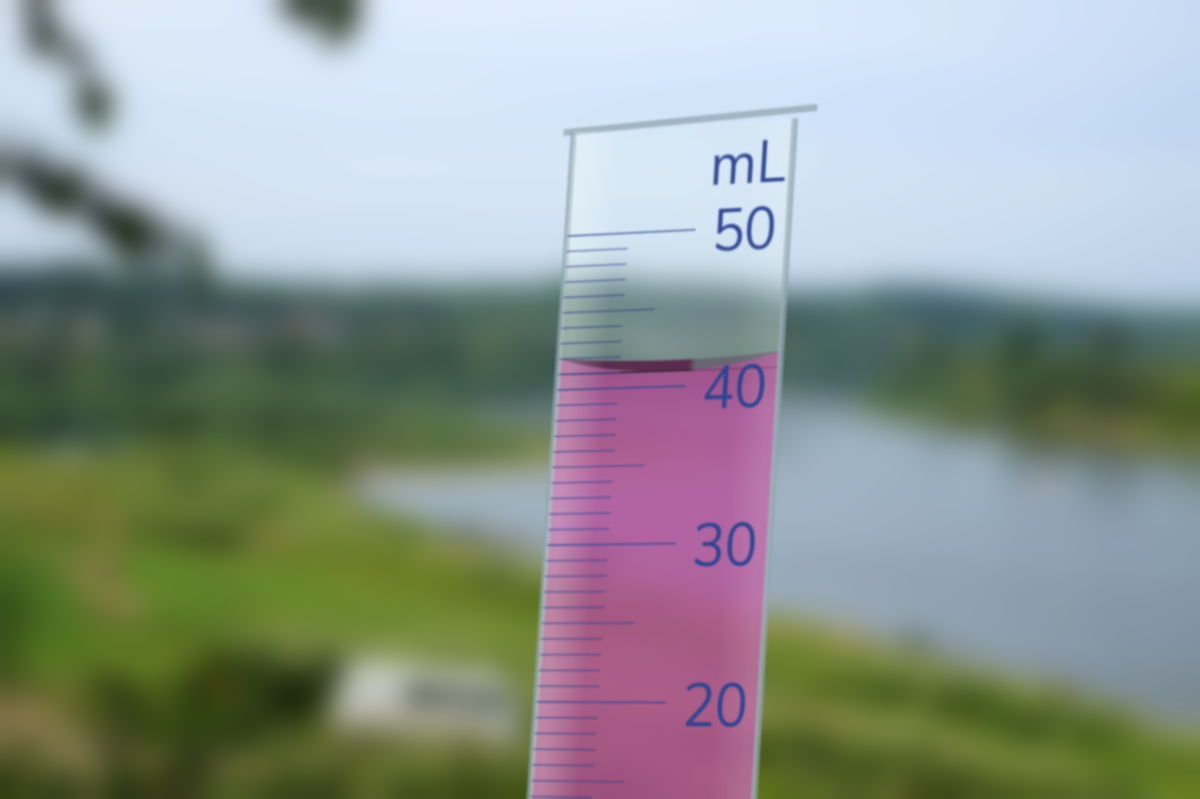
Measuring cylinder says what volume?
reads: 41 mL
